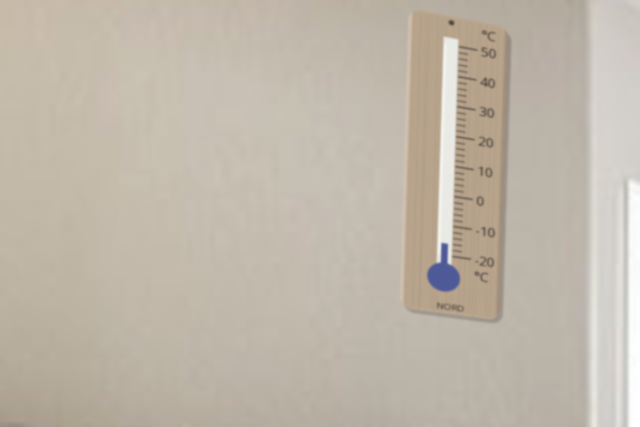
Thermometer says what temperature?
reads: -16 °C
